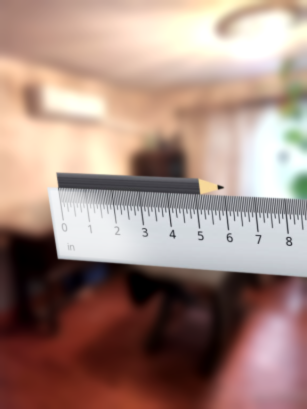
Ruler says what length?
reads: 6 in
